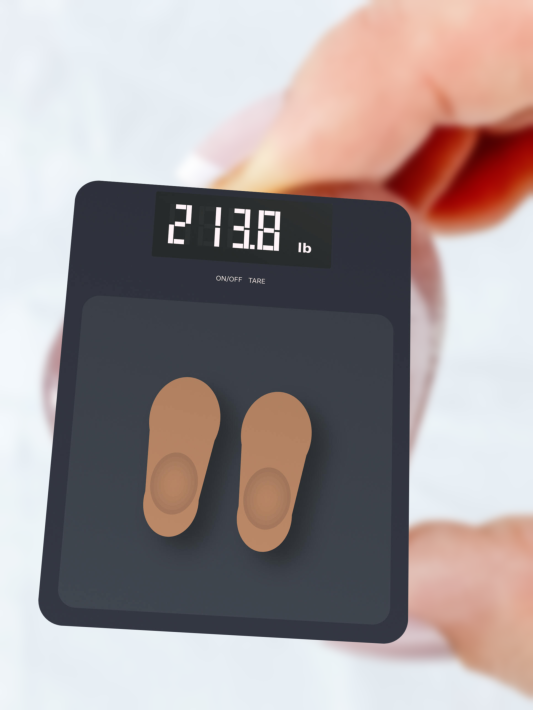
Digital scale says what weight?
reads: 213.8 lb
